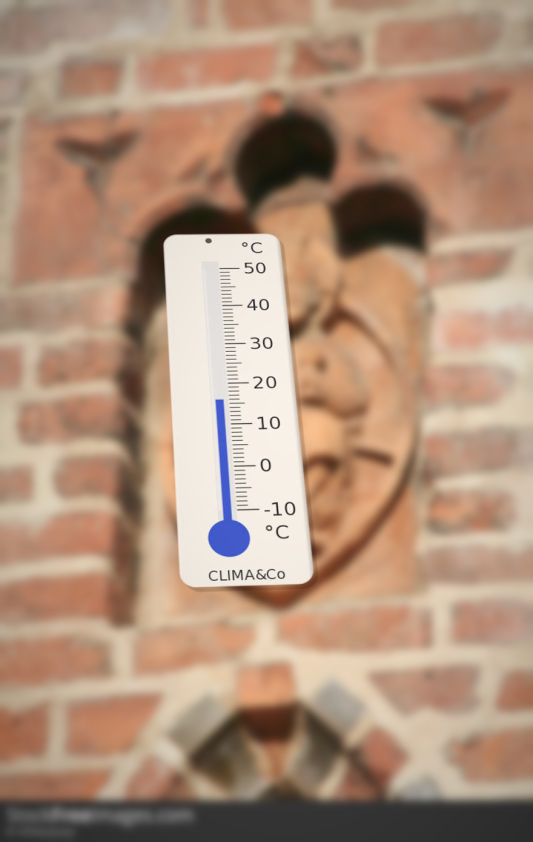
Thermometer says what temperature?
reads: 16 °C
